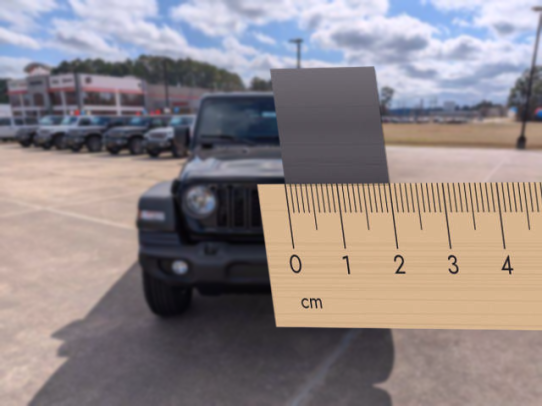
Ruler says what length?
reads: 2 cm
